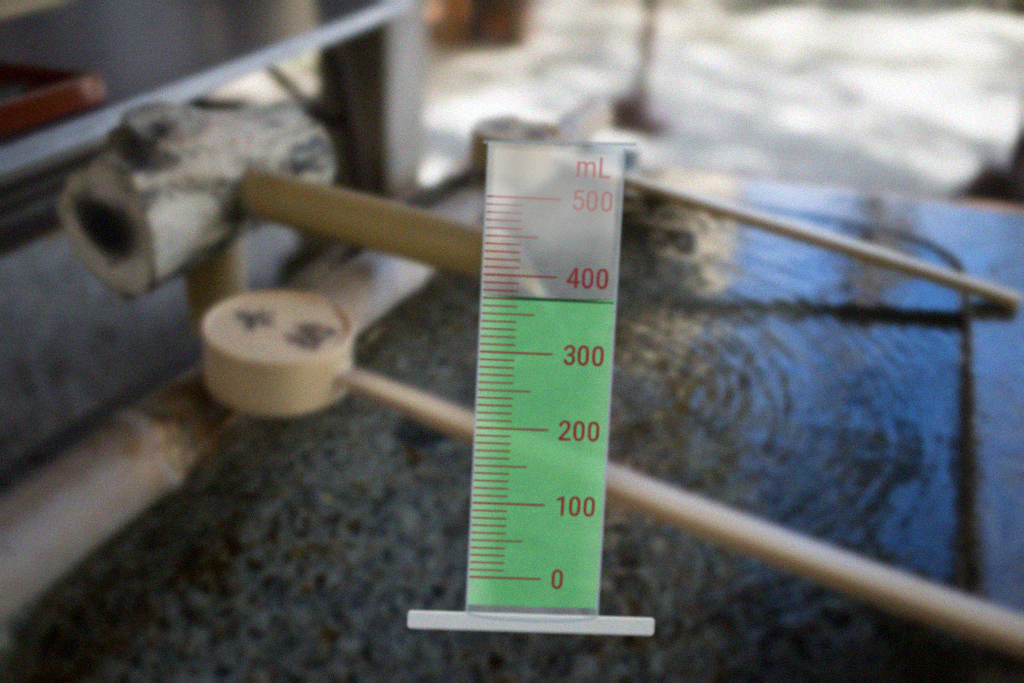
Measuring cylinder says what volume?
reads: 370 mL
